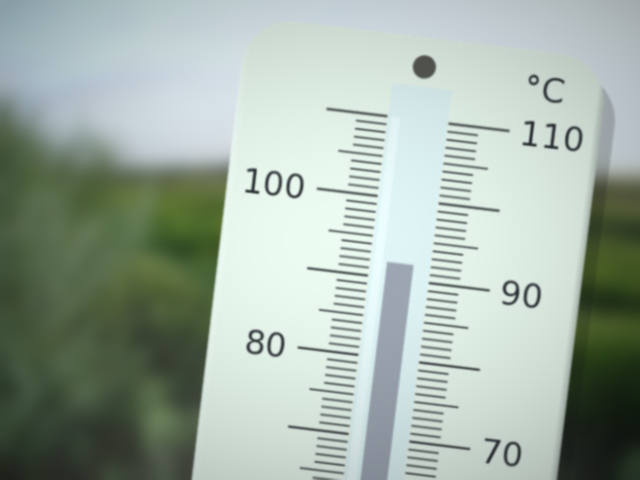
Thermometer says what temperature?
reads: 92 °C
